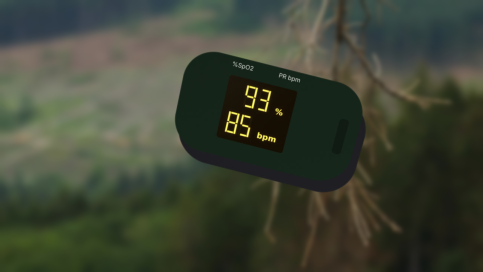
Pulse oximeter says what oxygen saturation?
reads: 93 %
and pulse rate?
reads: 85 bpm
